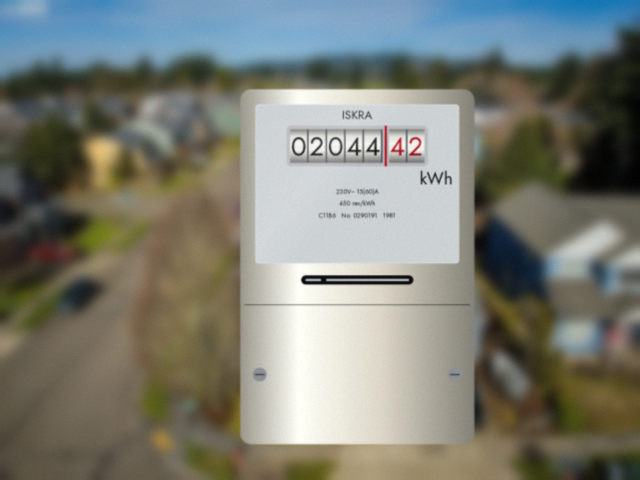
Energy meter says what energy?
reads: 2044.42 kWh
